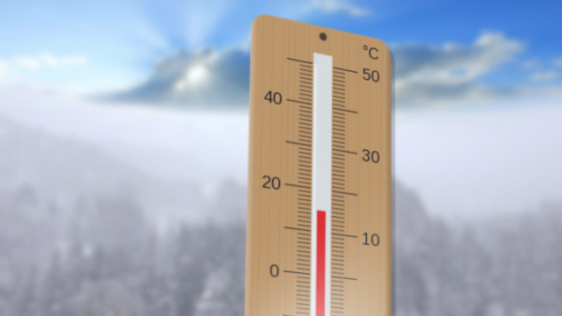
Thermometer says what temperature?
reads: 15 °C
